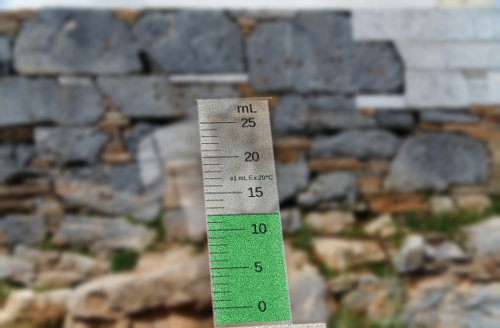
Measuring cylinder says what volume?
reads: 12 mL
